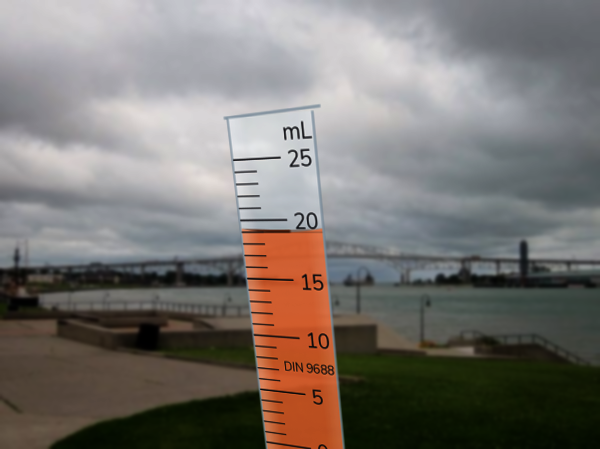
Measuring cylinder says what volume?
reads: 19 mL
